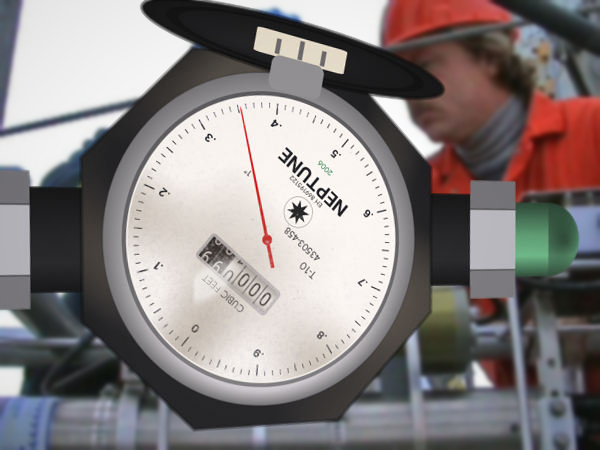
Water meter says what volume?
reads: 99.35 ft³
